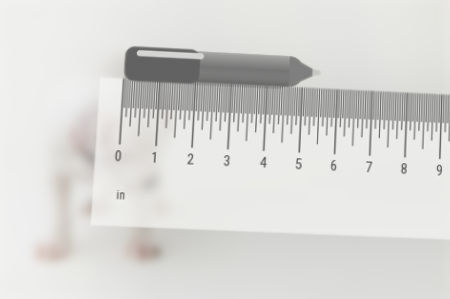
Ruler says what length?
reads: 5.5 in
